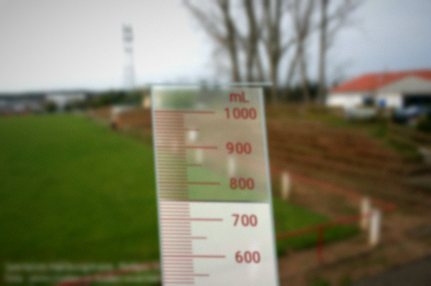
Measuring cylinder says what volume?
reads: 750 mL
